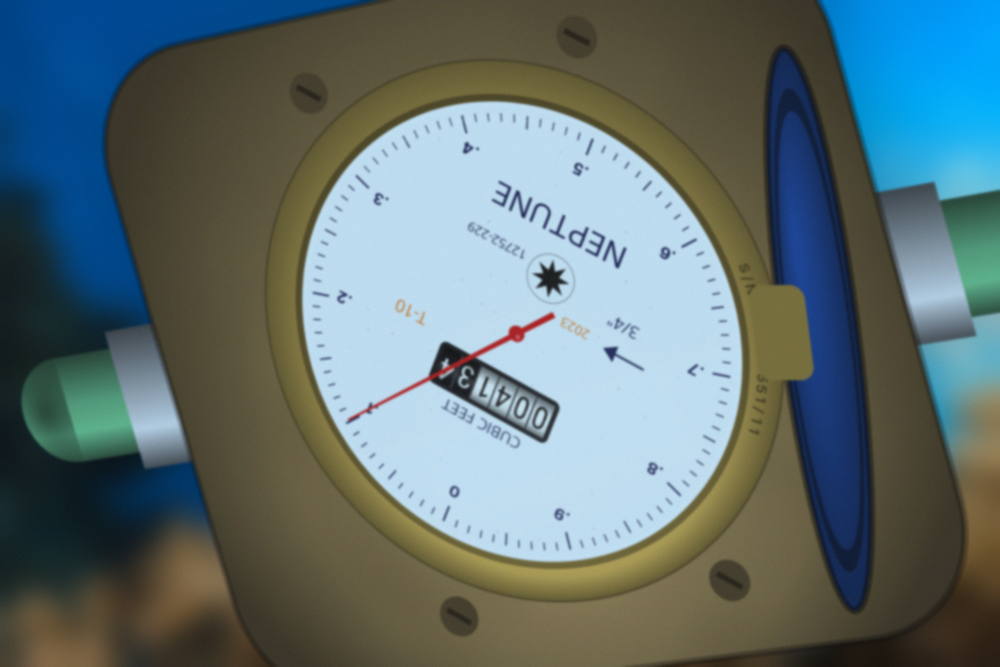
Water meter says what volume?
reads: 4134.10 ft³
